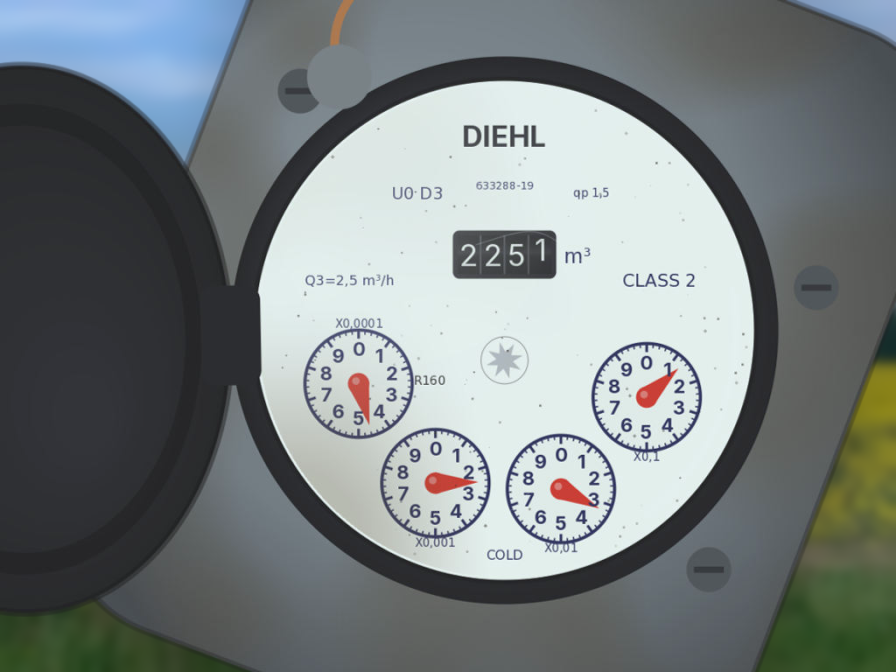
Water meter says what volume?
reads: 2251.1324 m³
